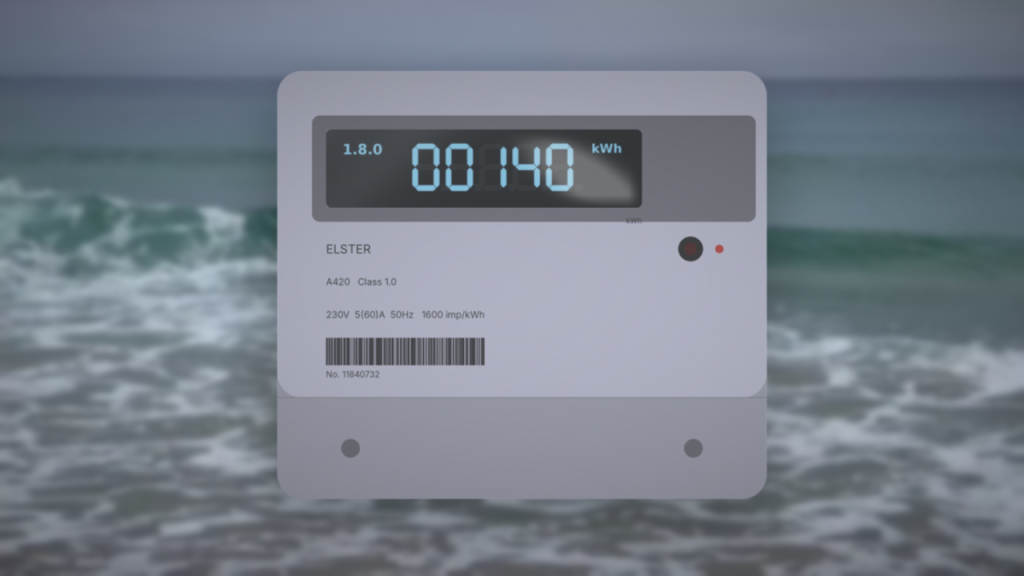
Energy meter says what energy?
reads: 140 kWh
